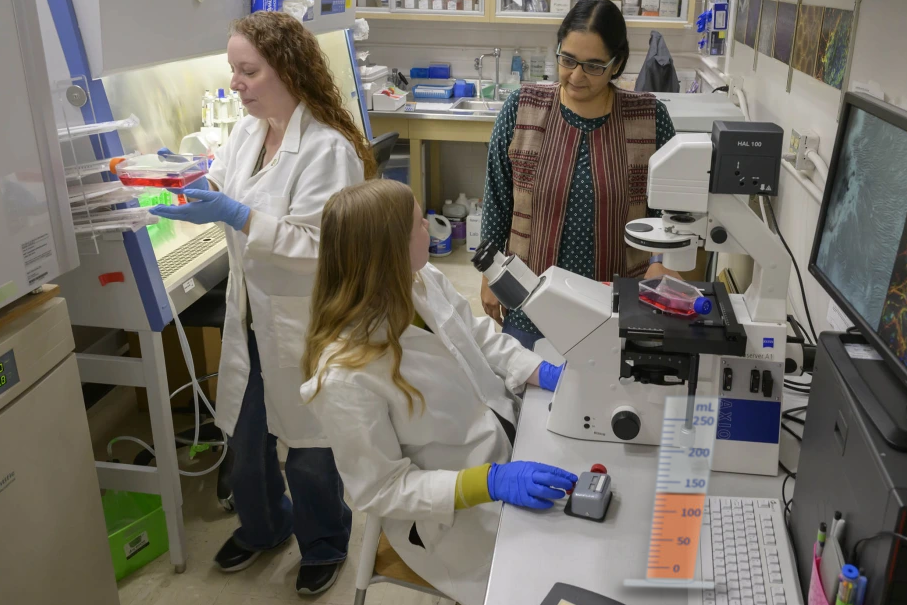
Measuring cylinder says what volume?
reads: 130 mL
